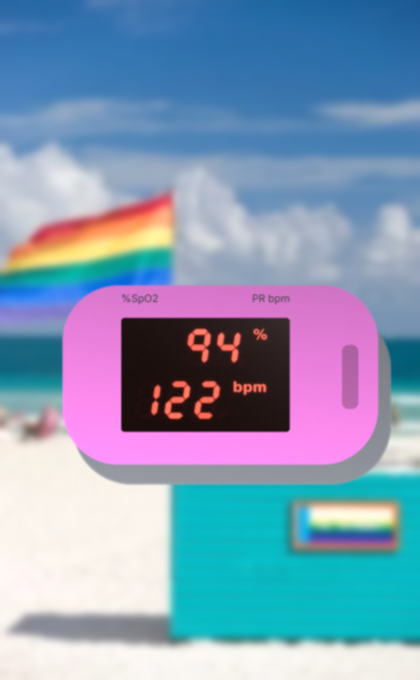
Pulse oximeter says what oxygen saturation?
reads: 94 %
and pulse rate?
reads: 122 bpm
